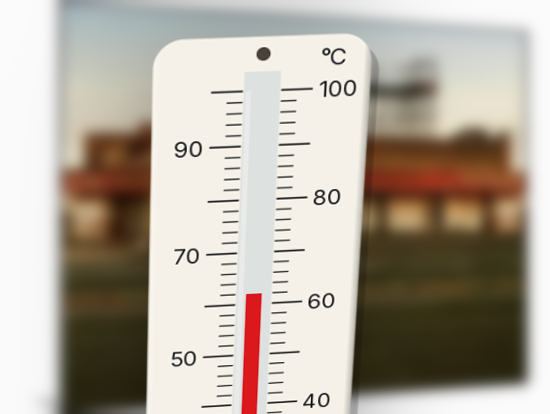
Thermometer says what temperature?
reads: 62 °C
